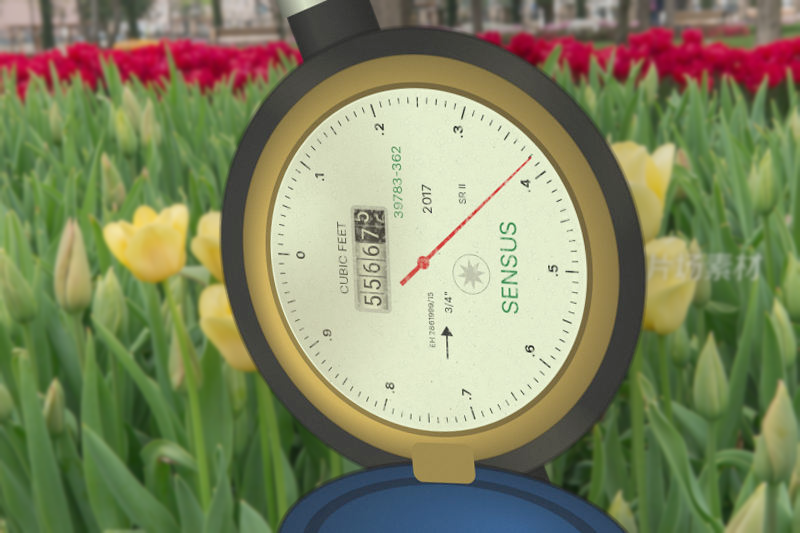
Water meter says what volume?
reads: 556675.38 ft³
